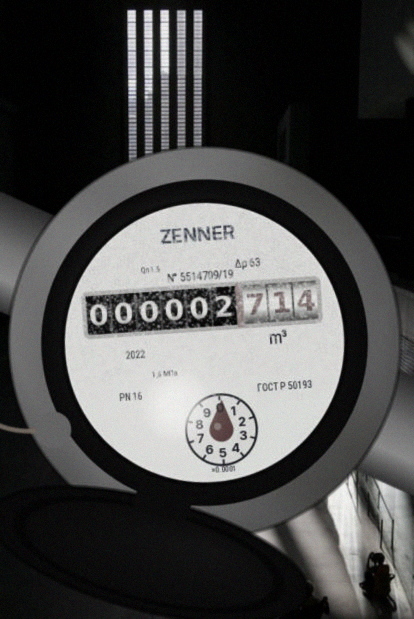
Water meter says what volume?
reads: 2.7140 m³
